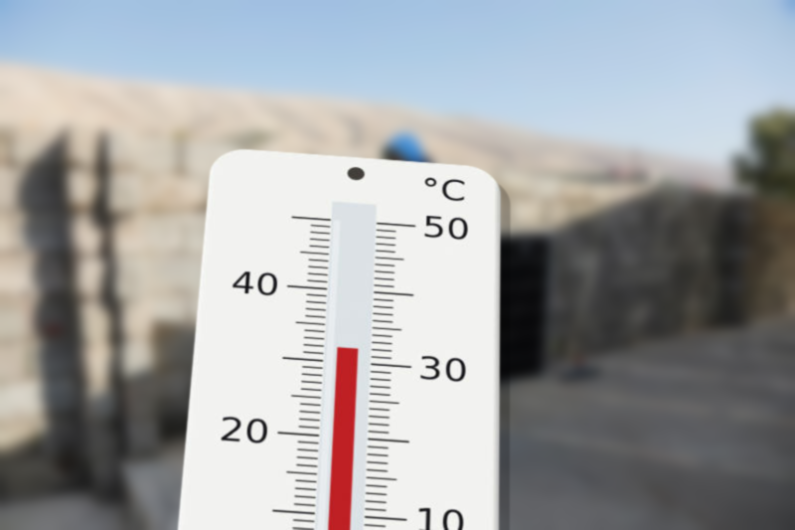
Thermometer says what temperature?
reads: 32 °C
